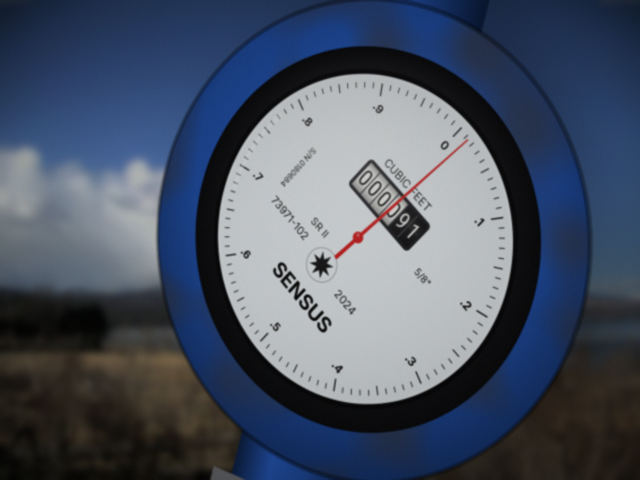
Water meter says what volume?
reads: 91.01 ft³
